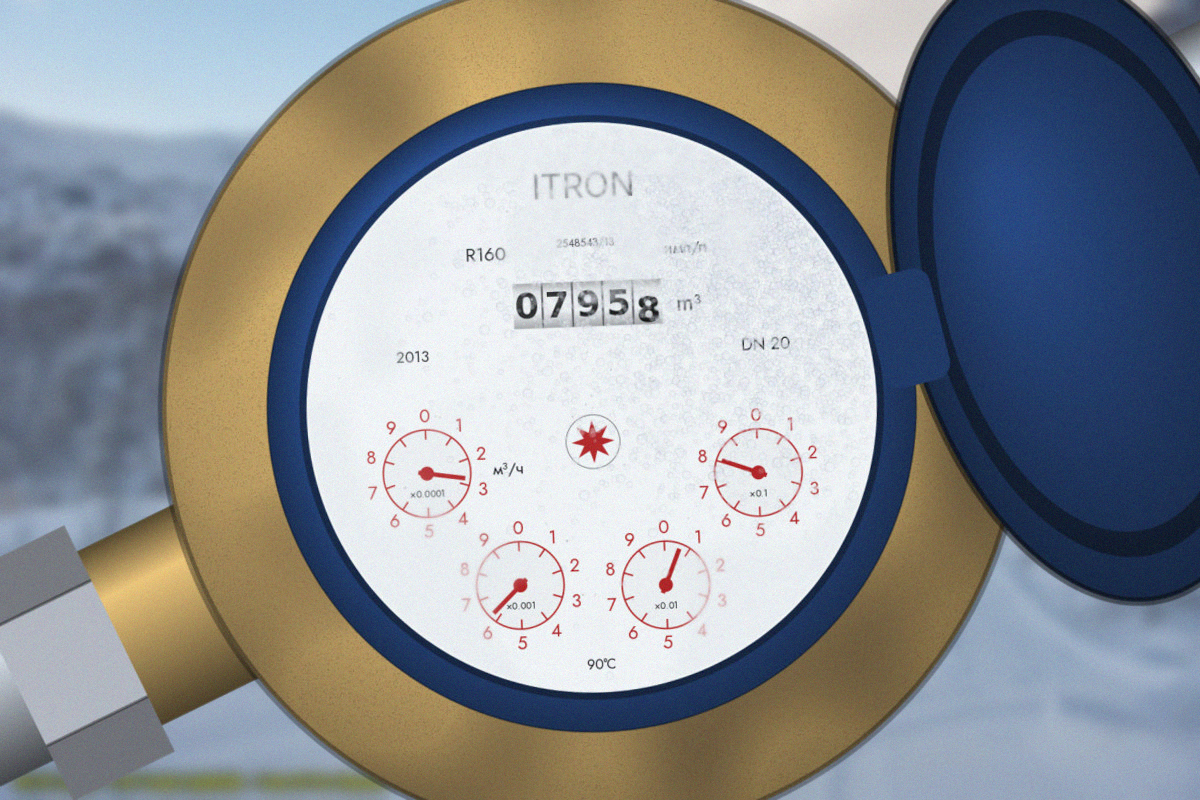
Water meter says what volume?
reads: 7957.8062 m³
